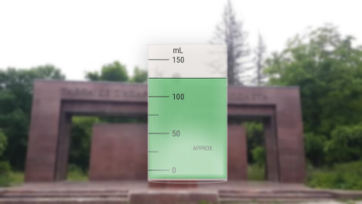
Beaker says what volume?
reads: 125 mL
